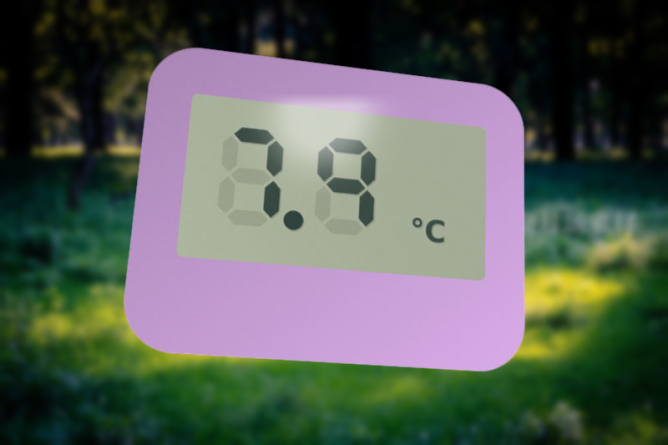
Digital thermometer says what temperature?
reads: 7.9 °C
